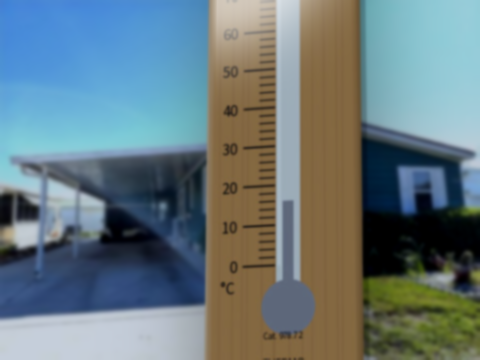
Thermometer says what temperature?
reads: 16 °C
